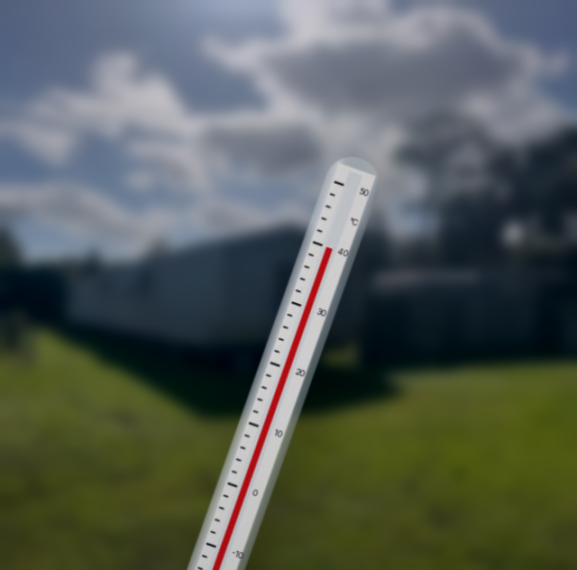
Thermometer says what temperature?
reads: 40 °C
